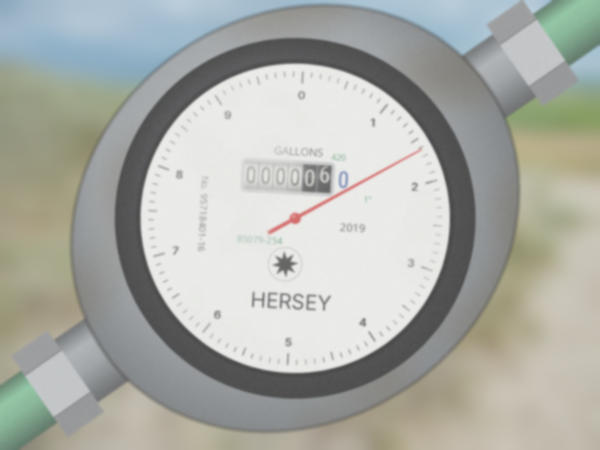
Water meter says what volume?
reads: 61.6 gal
